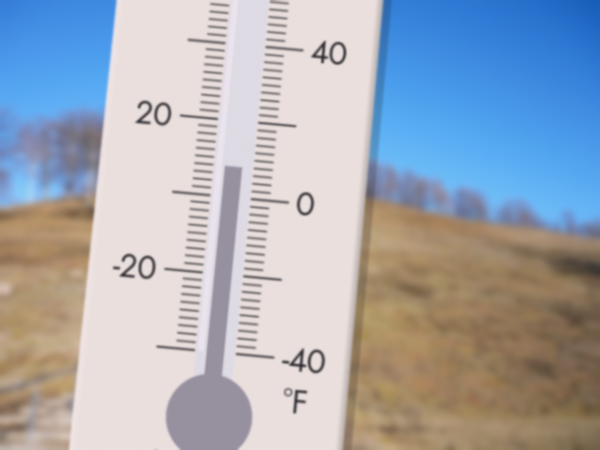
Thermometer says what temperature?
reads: 8 °F
